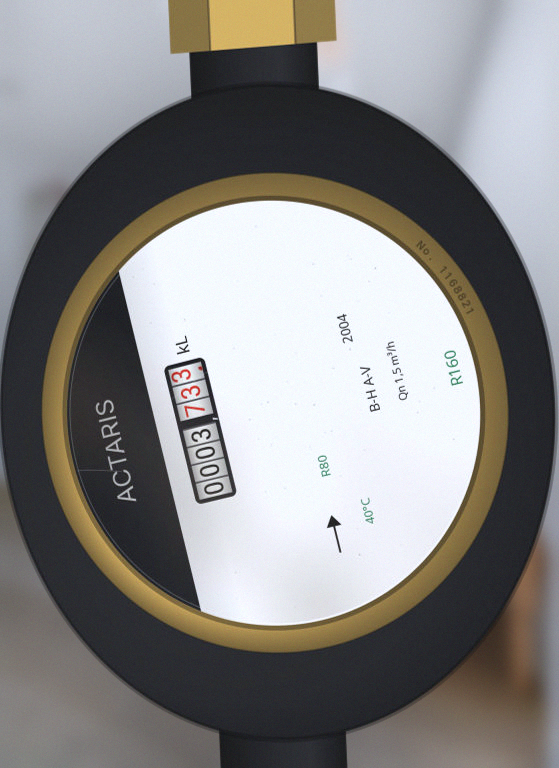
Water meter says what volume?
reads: 3.733 kL
